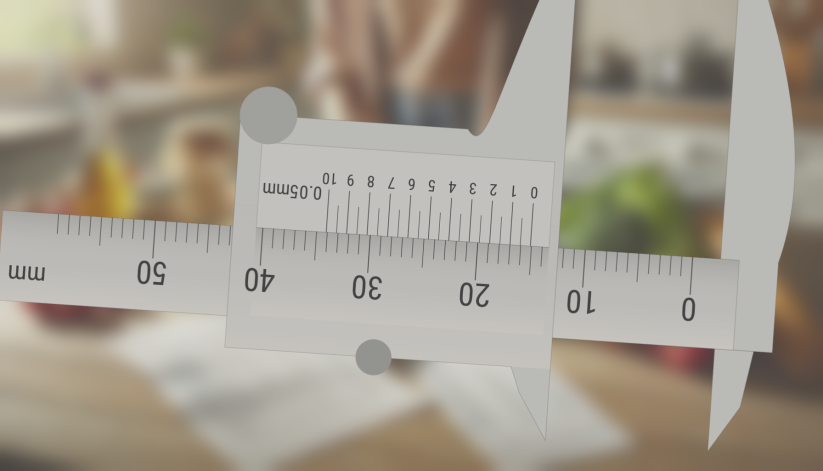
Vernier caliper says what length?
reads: 15.1 mm
